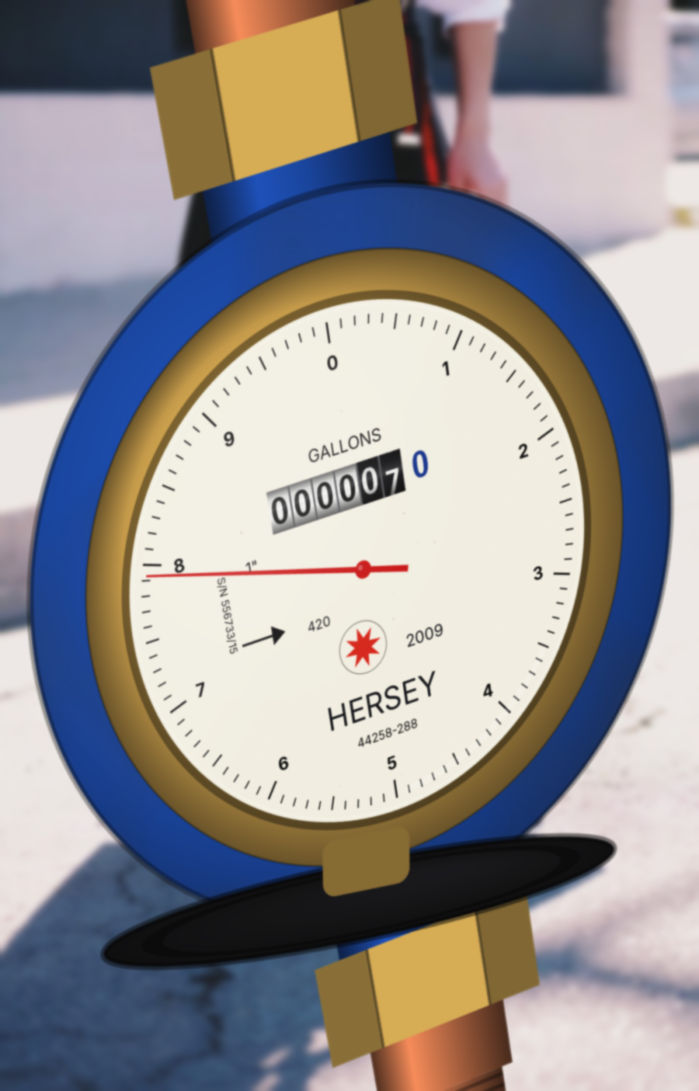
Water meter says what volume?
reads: 67.9 gal
